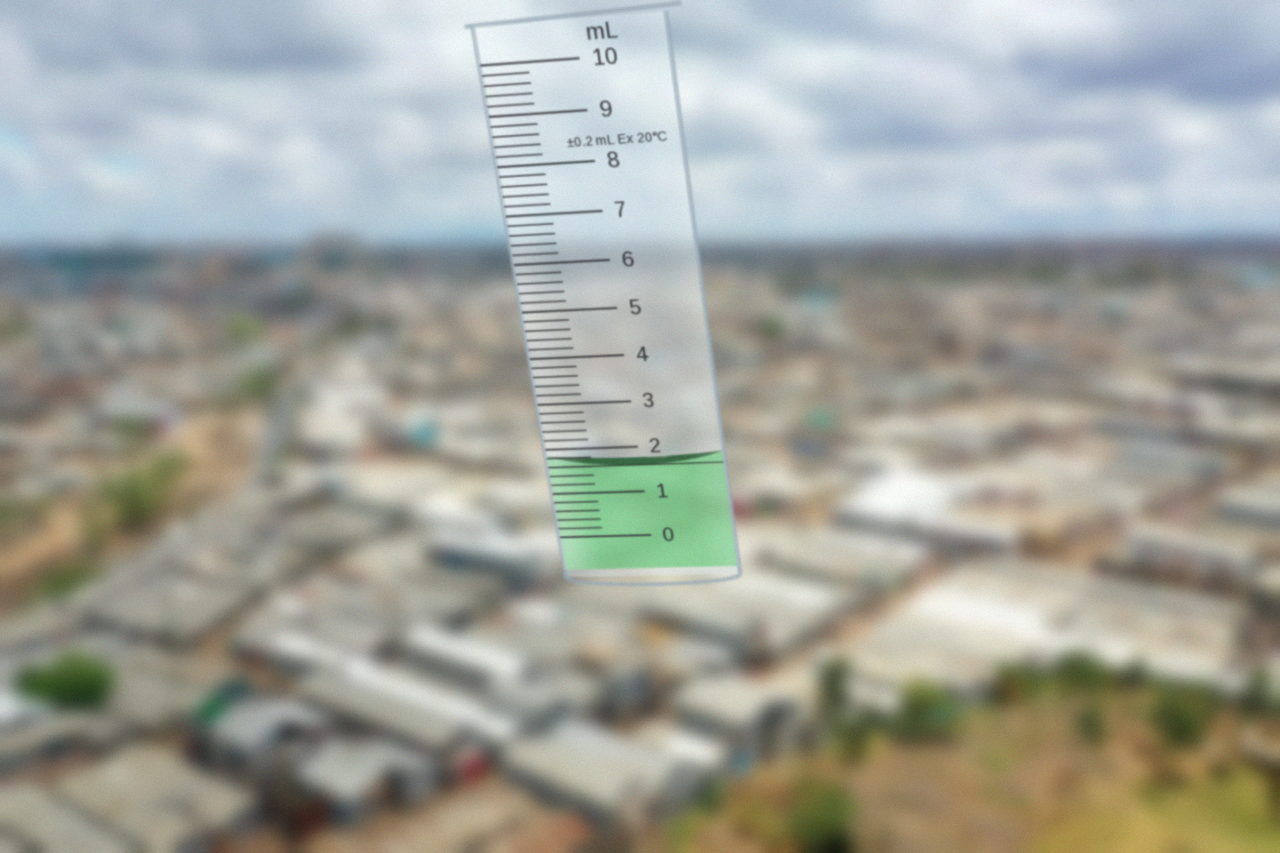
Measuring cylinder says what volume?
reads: 1.6 mL
